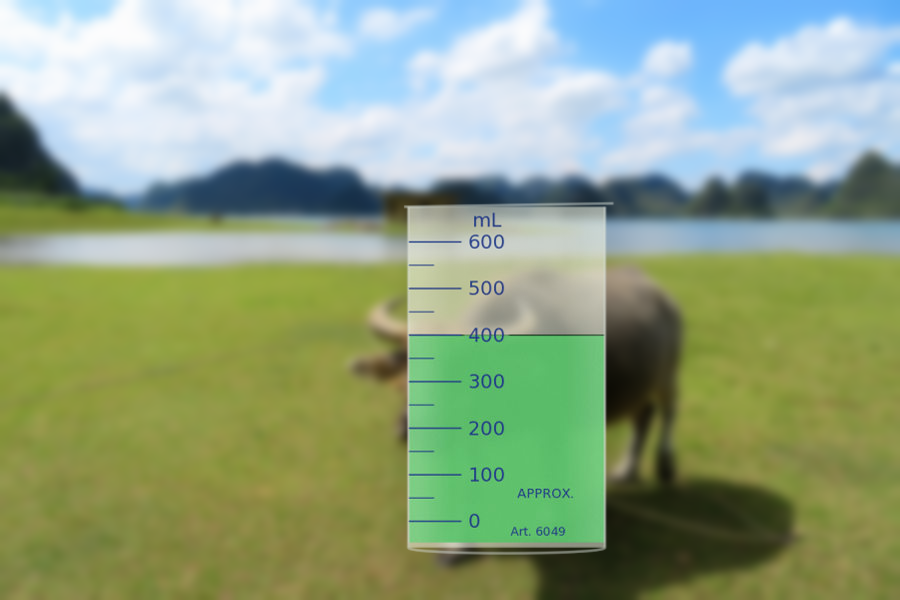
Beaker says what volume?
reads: 400 mL
